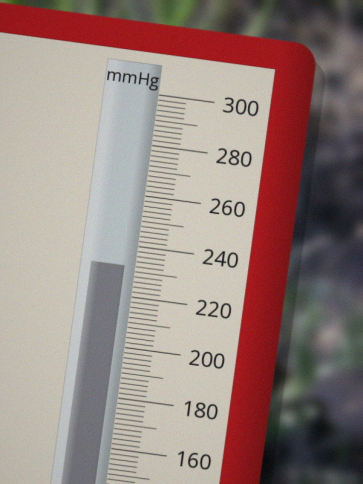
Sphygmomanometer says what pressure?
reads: 232 mmHg
